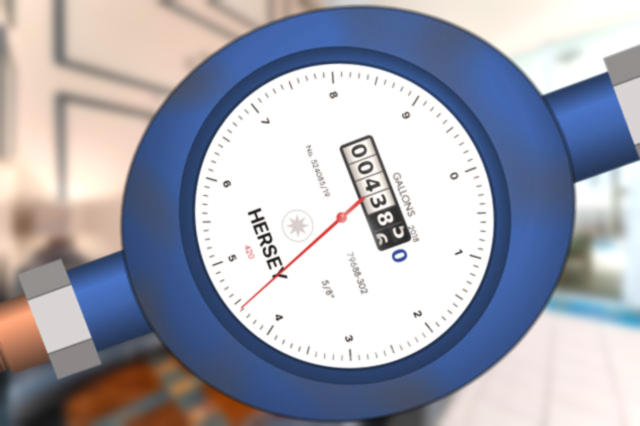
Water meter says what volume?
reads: 43854.4 gal
